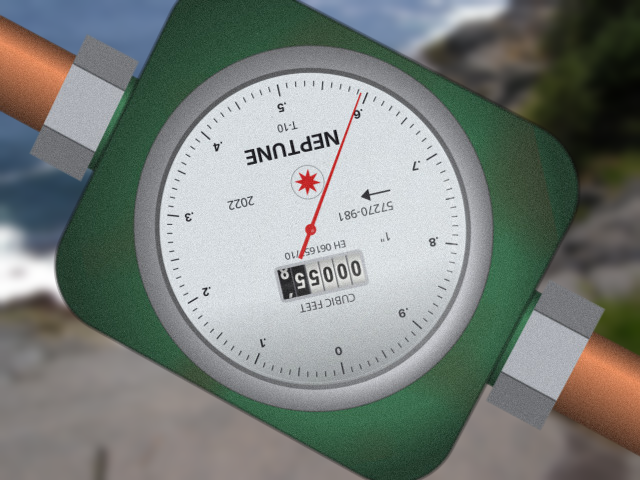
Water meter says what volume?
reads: 557.59 ft³
